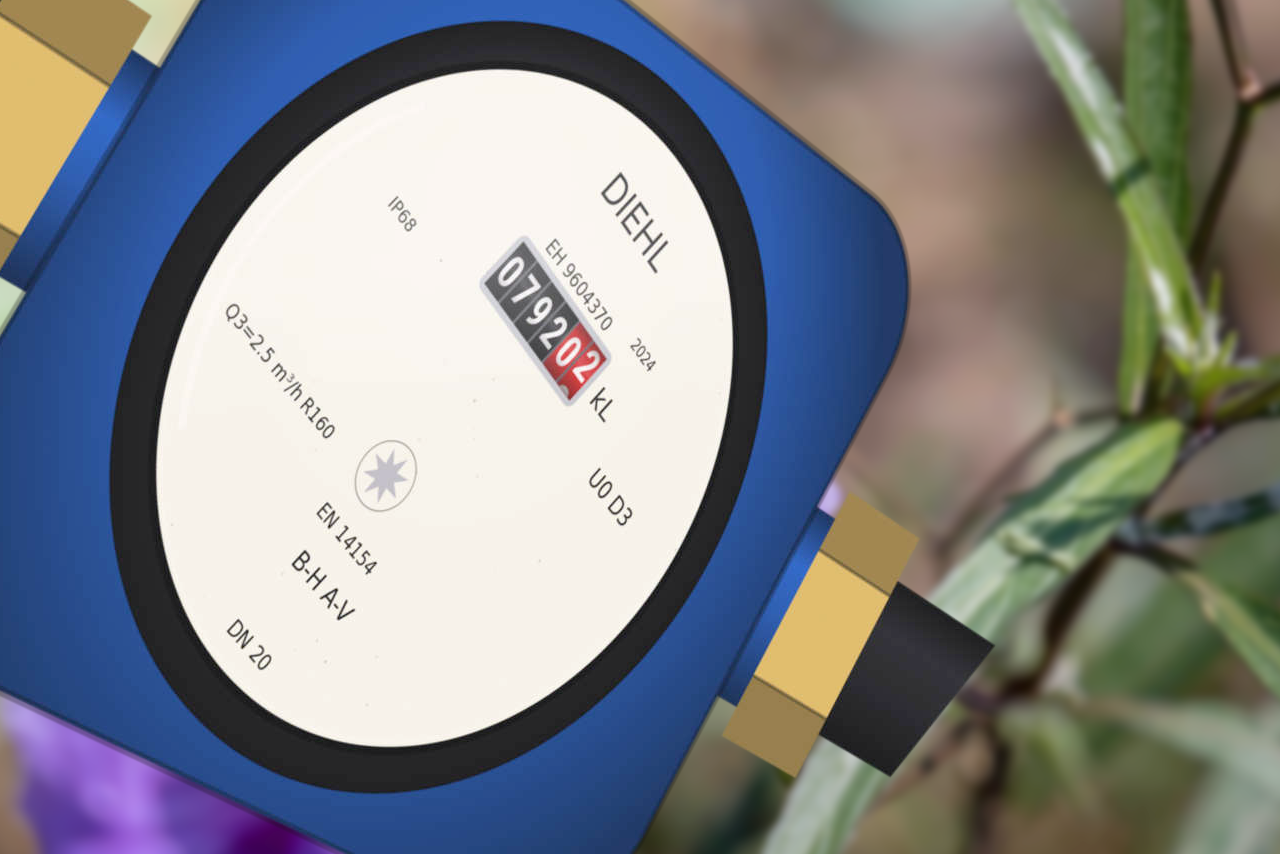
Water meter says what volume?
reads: 792.02 kL
